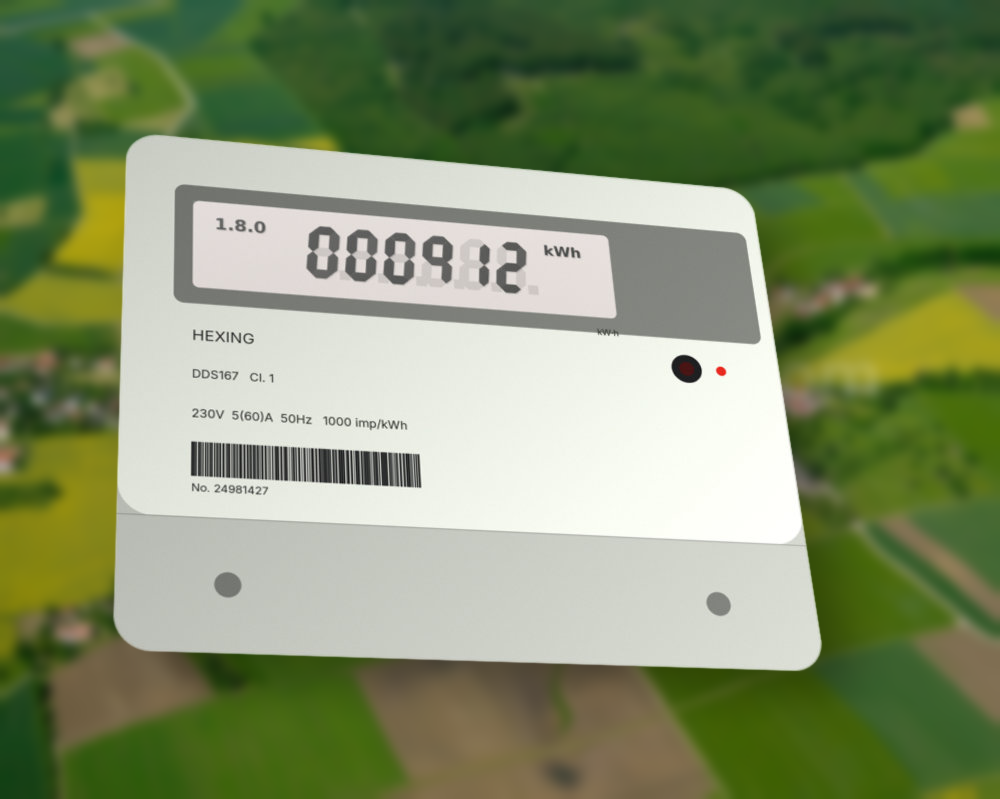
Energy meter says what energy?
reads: 912 kWh
